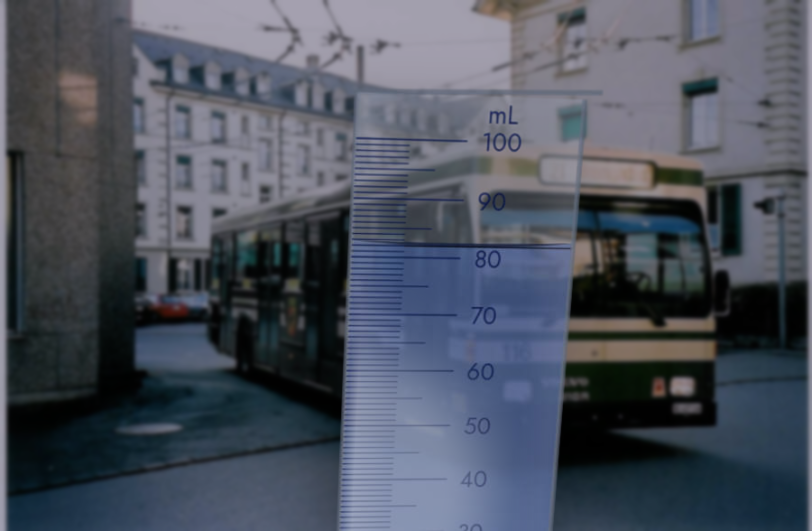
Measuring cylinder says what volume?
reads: 82 mL
